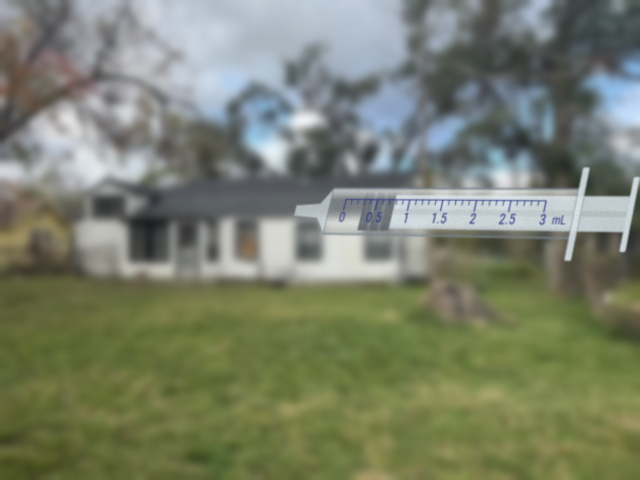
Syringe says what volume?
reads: 0.3 mL
